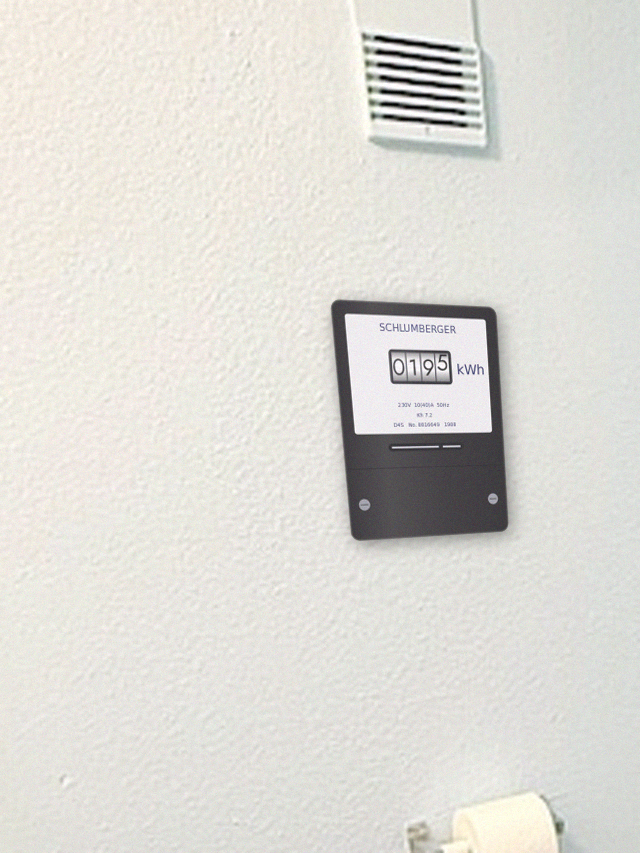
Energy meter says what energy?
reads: 195 kWh
